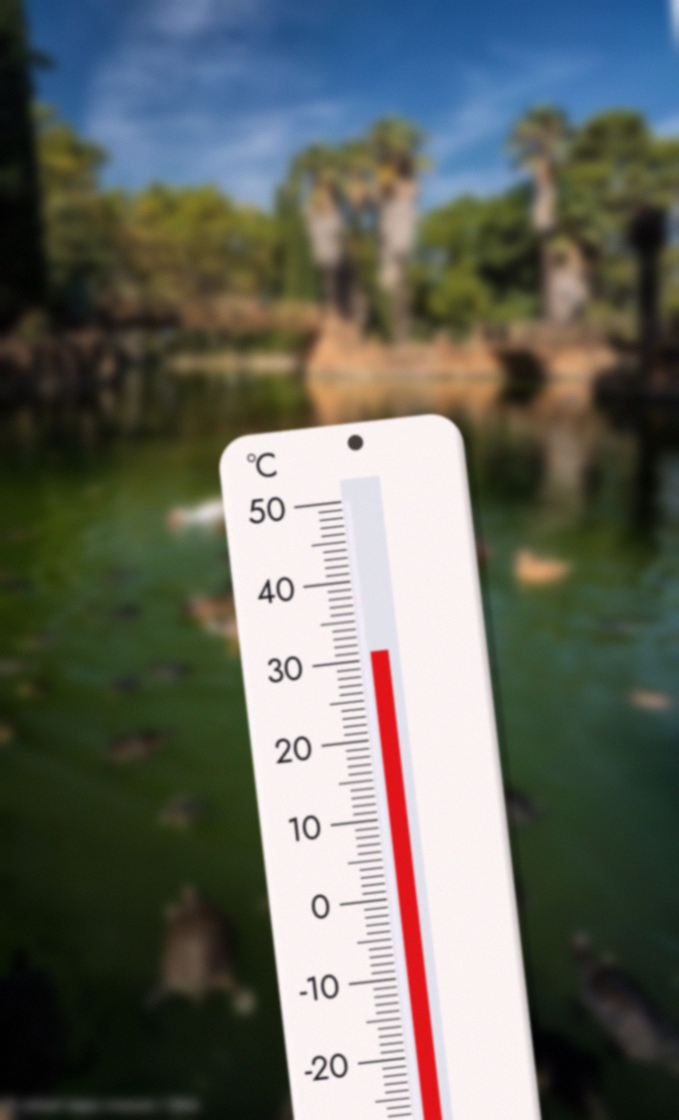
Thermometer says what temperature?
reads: 31 °C
